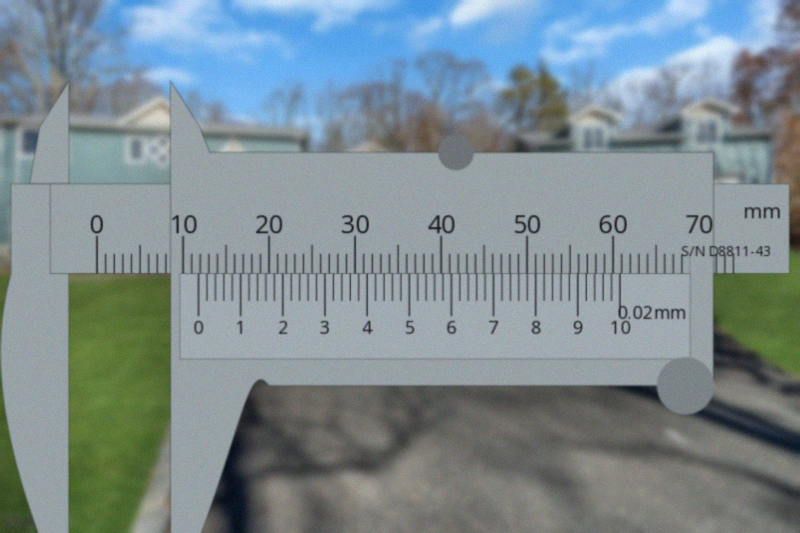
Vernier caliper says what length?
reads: 11.8 mm
